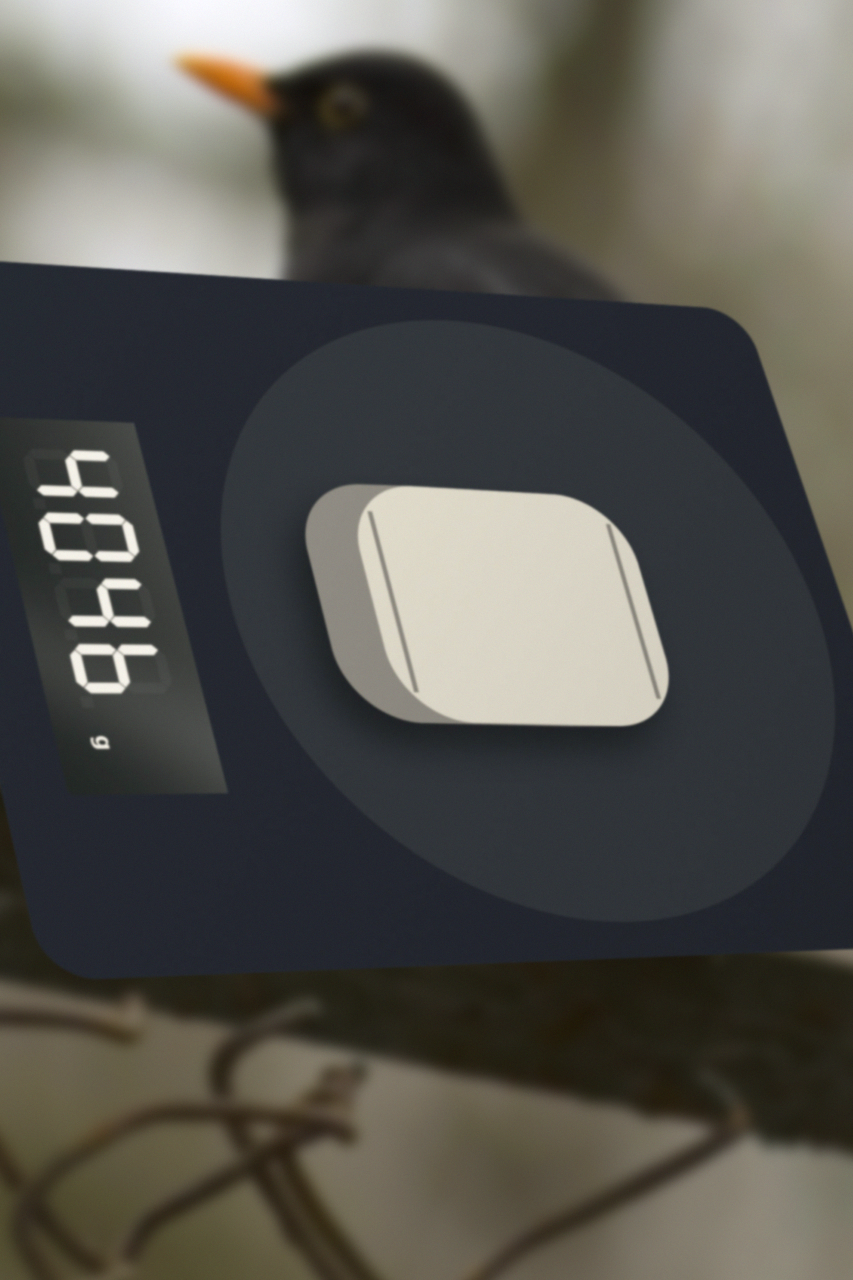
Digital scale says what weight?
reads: 4046 g
